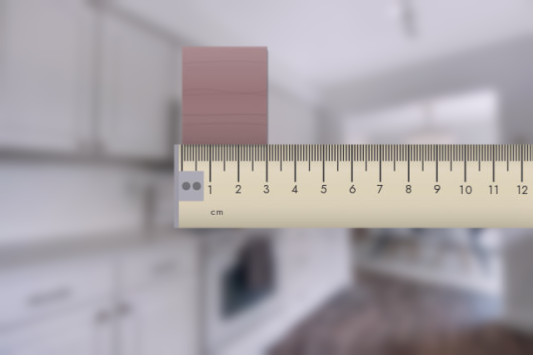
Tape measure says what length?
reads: 3 cm
